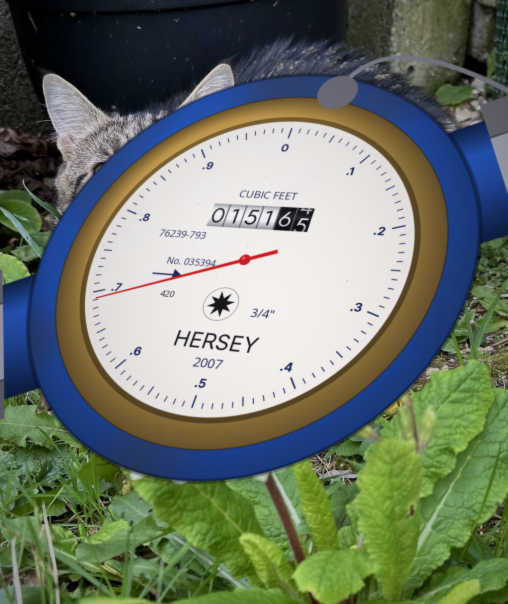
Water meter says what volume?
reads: 15164.69 ft³
